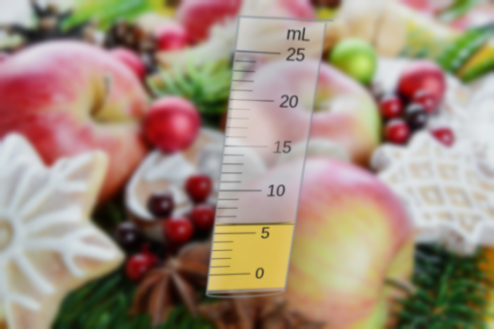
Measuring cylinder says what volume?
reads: 6 mL
